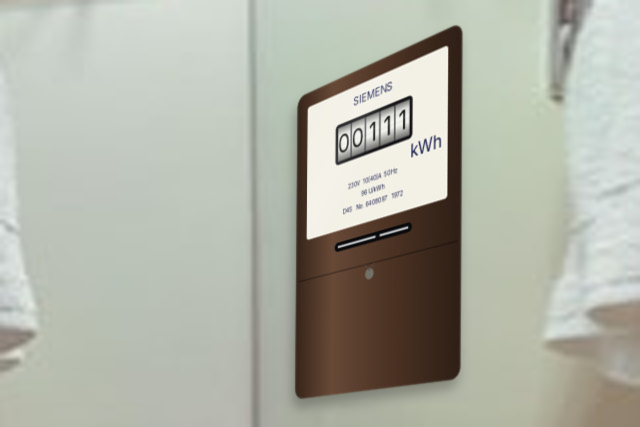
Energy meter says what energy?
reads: 111 kWh
